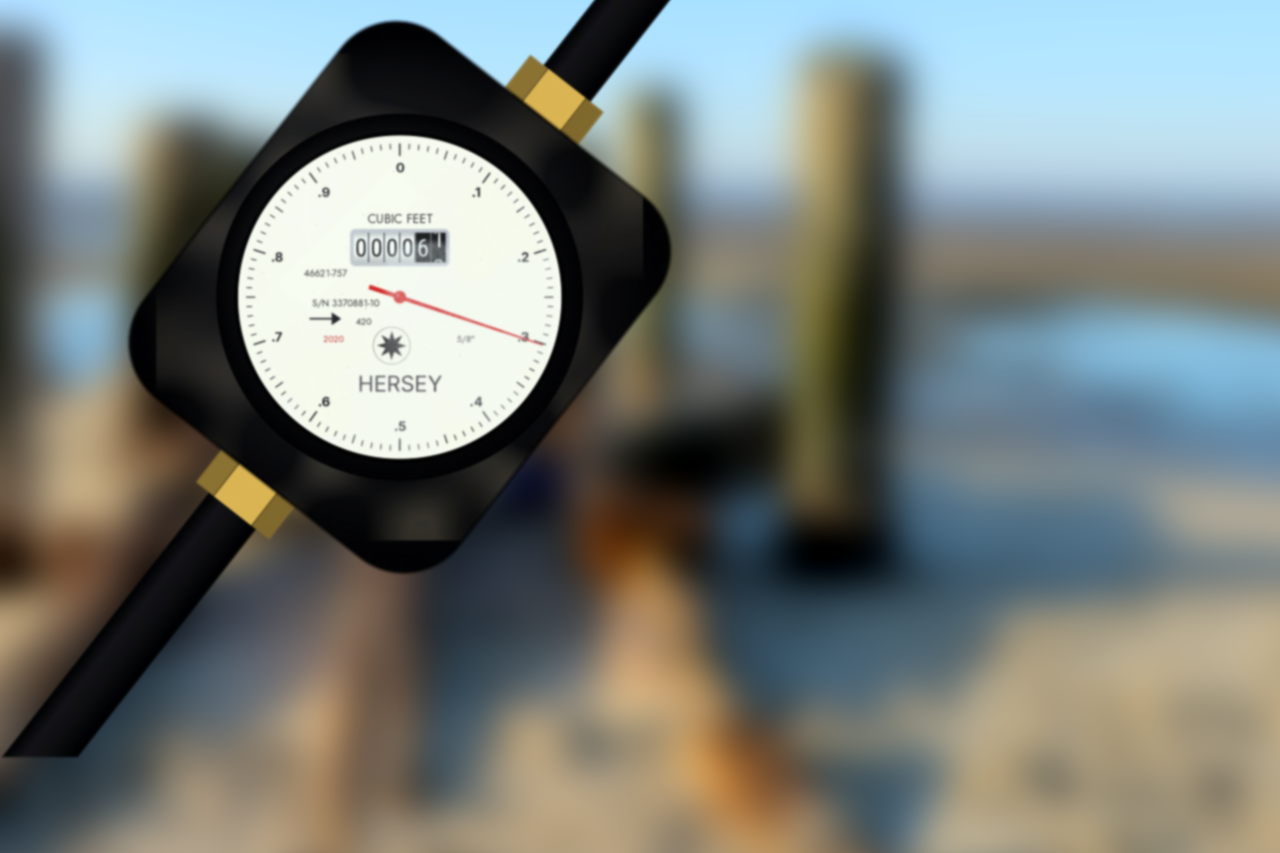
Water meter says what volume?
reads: 61.30 ft³
